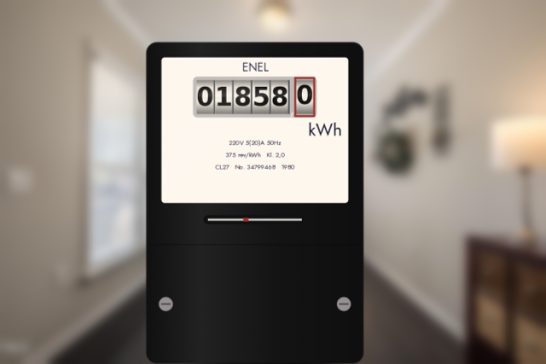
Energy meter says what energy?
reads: 1858.0 kWh
